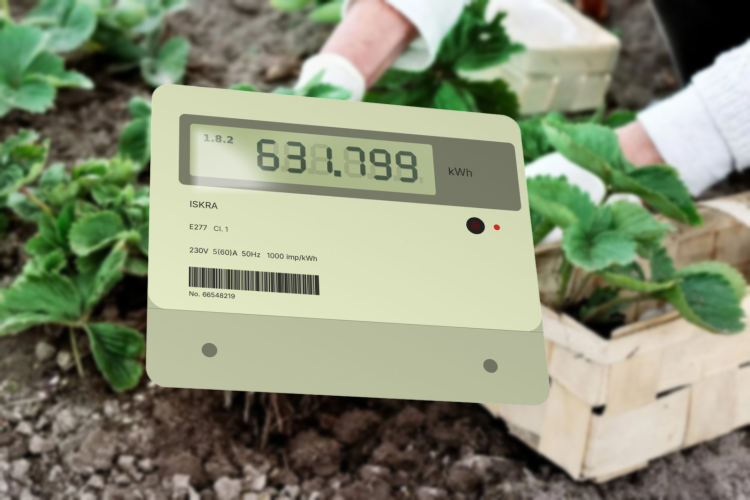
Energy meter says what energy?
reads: 631.799 kWh
